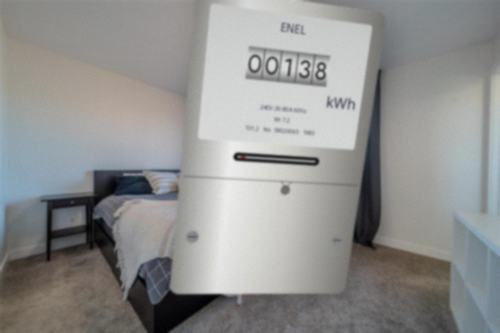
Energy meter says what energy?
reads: 138 kWh
